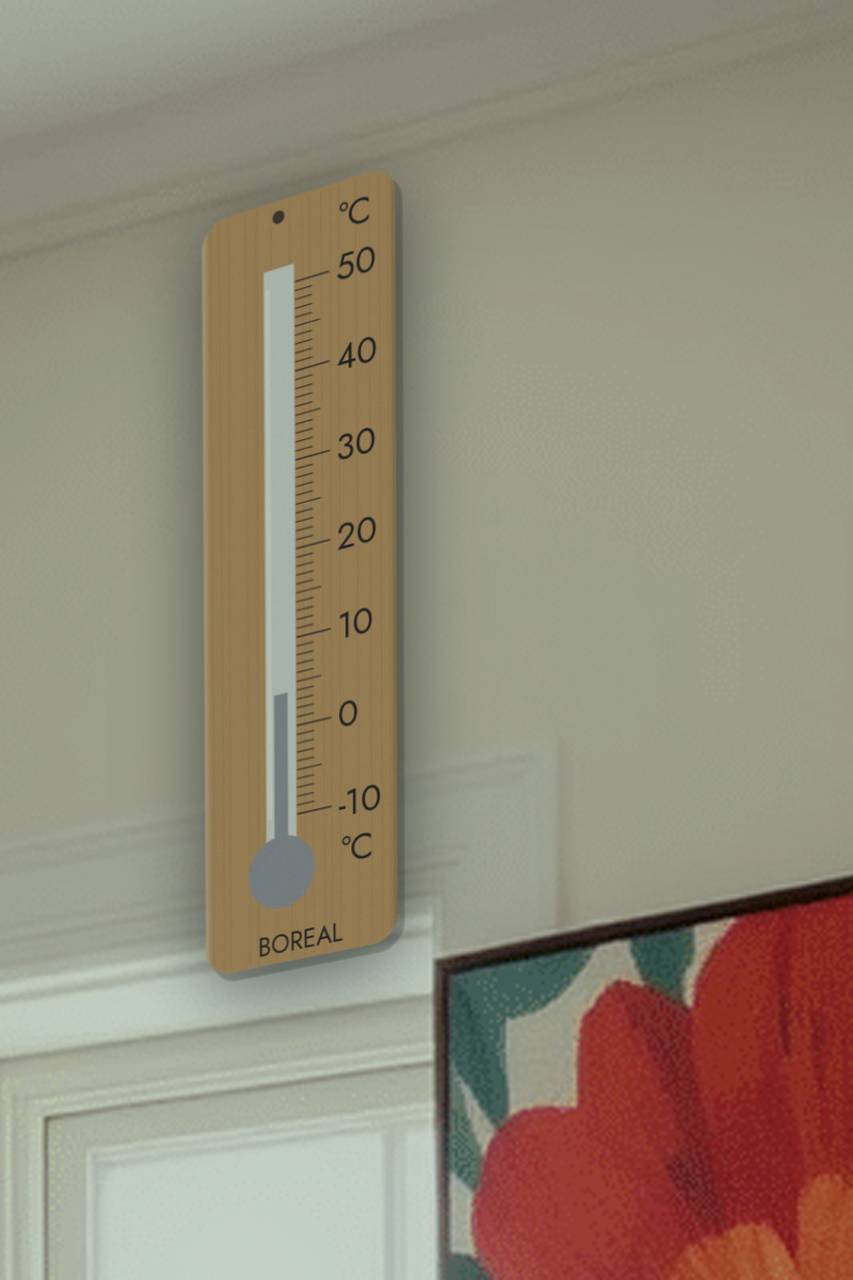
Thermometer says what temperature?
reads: 4 °C
